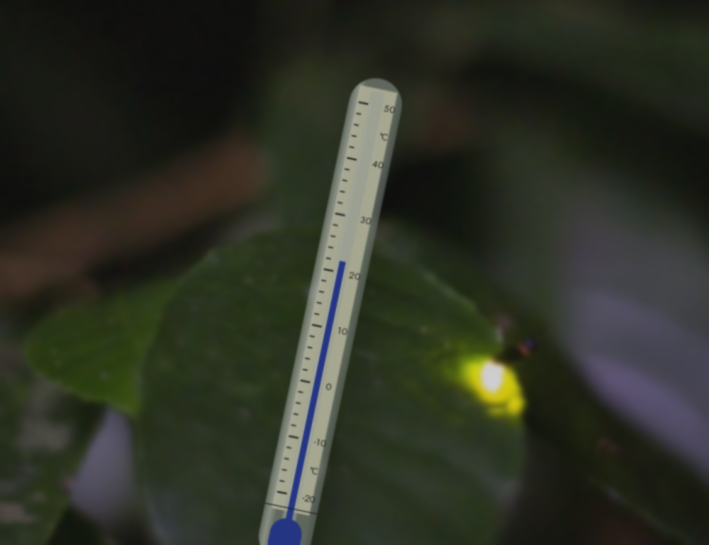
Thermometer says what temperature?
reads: 22 °C
